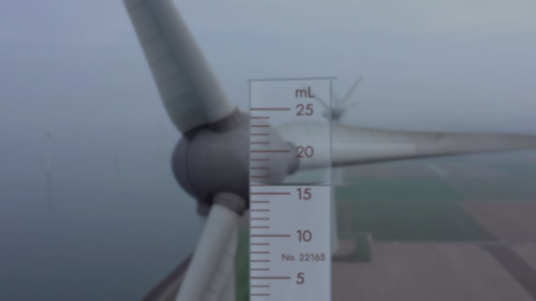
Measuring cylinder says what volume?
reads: 16 mL
